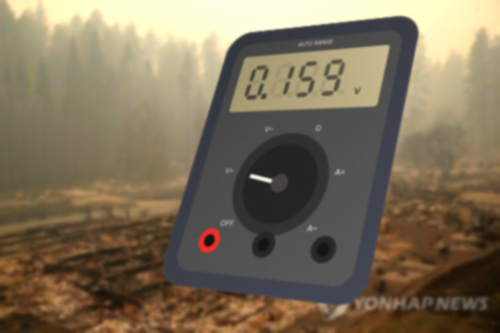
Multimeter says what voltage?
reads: 0.159 V
